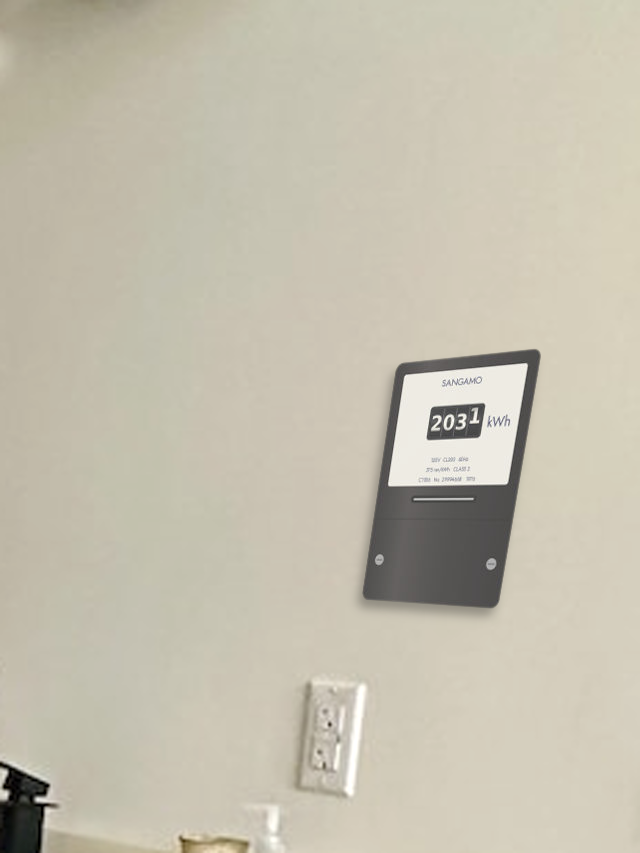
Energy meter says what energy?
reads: 2031 kWh
